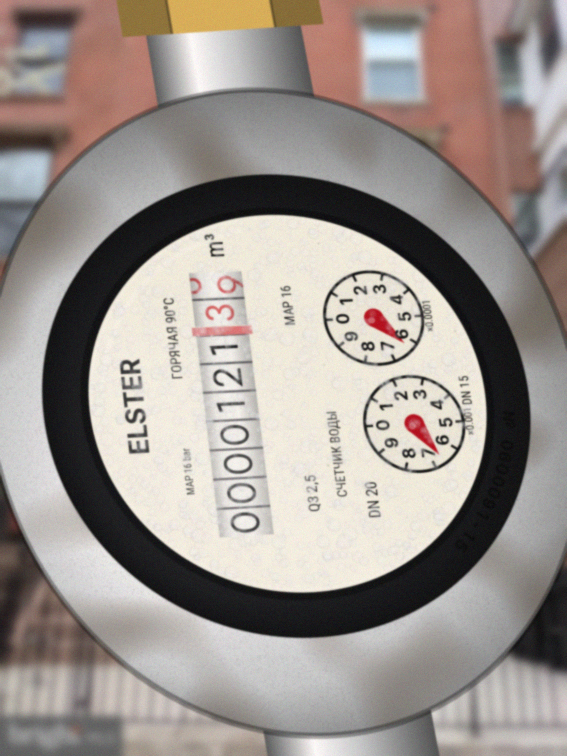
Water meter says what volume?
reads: 121.3866 m³
